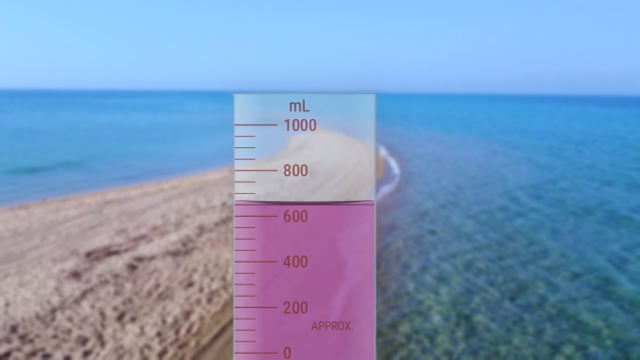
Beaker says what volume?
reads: 650 mL
